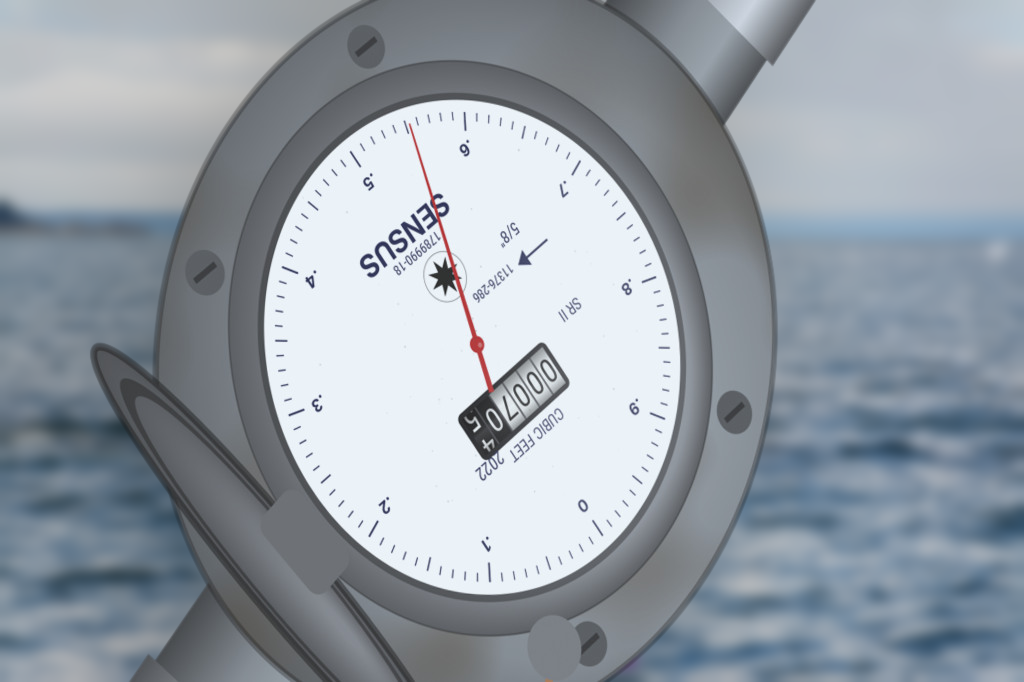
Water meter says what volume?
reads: 704.55 ft³
